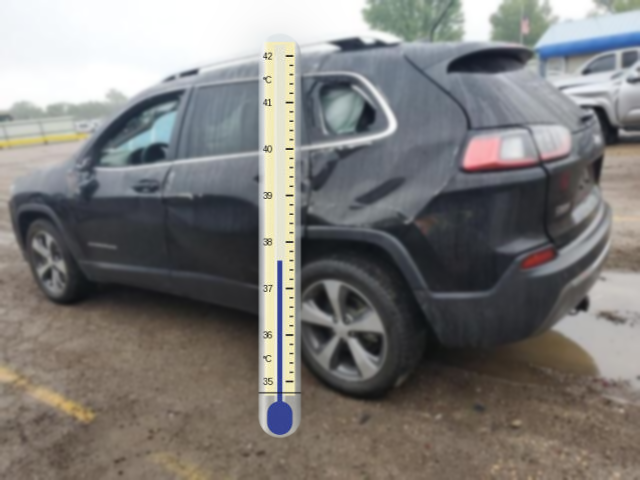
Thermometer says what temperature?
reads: 37.6 °C
